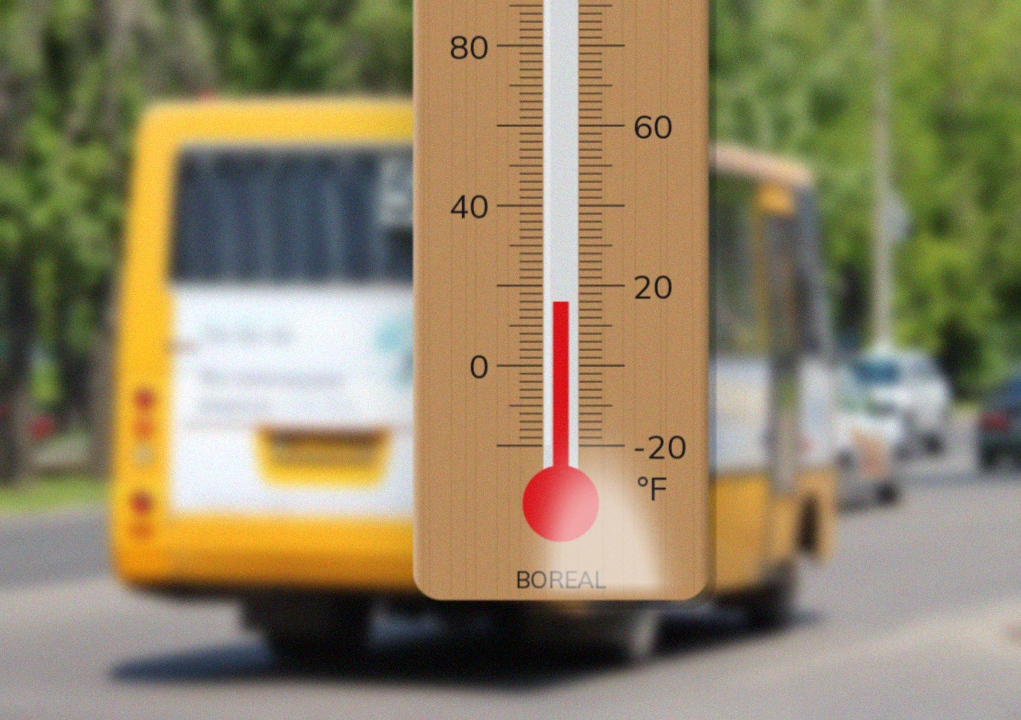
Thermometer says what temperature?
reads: 16 °F
